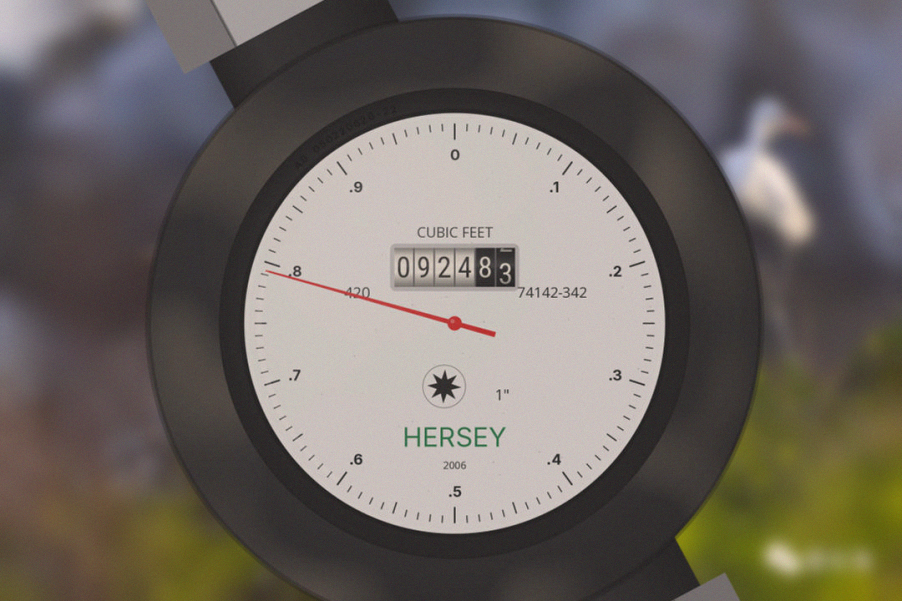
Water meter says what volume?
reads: 92482.79 ft³
